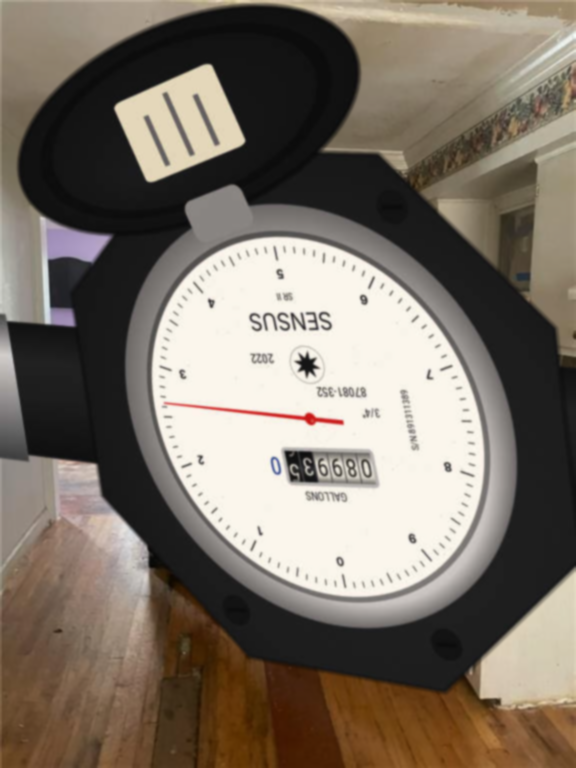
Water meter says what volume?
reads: 899352.6 gal
